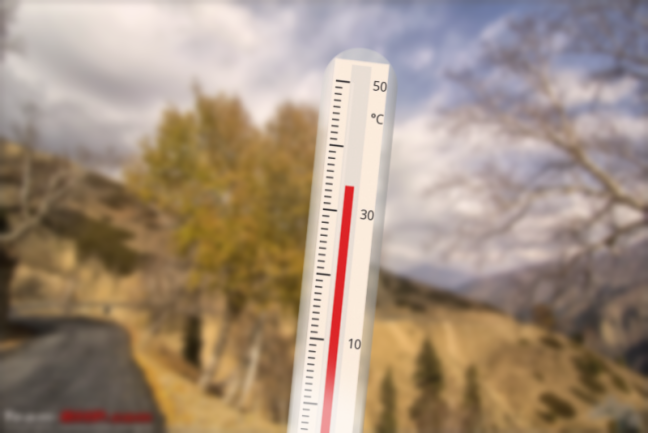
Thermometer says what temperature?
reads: 34 °C
